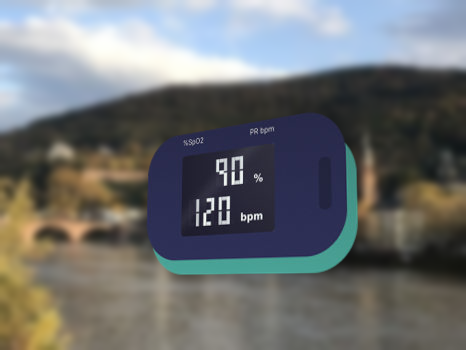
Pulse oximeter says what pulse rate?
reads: 120 bpm
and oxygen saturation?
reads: 90 %
